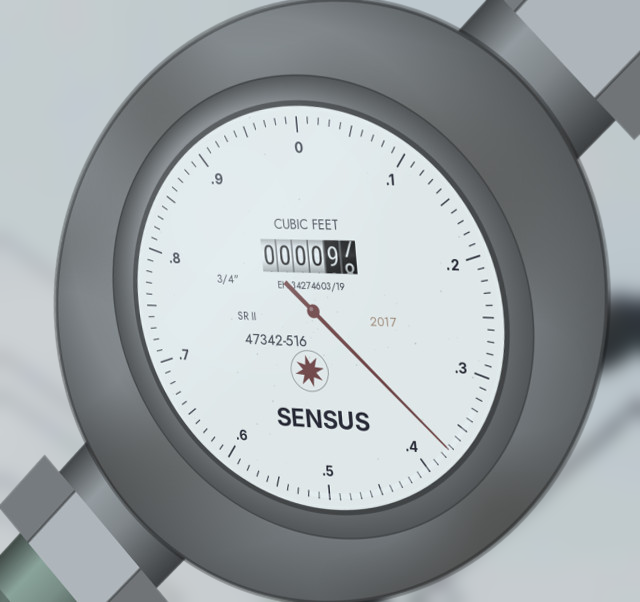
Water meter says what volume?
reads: 97.37 ft³
